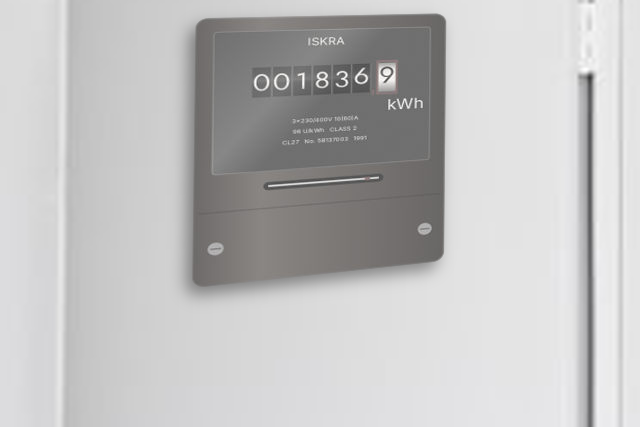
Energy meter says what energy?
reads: 1836.9 kWh
